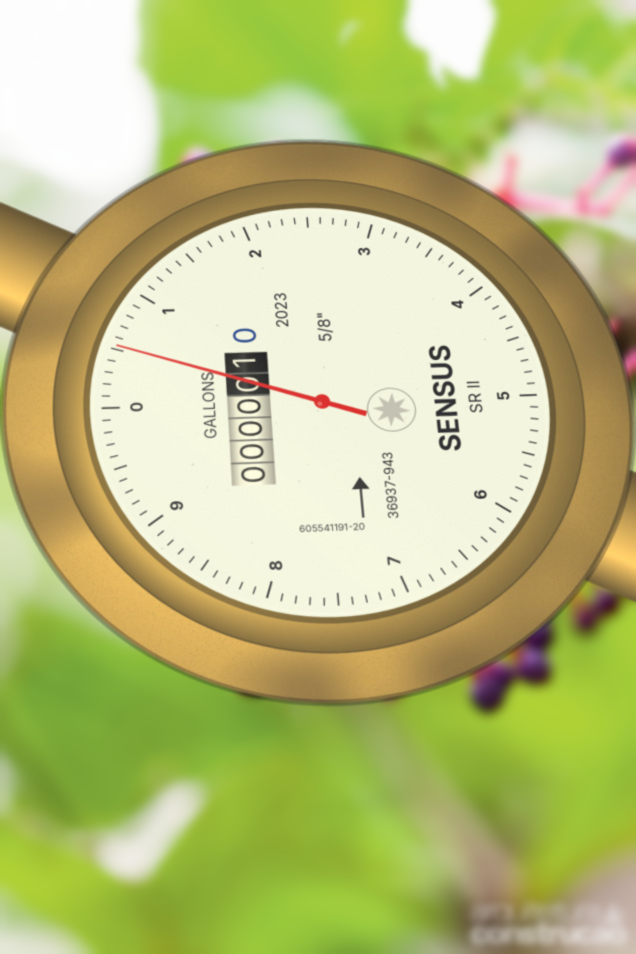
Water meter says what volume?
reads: 10.5 gal
